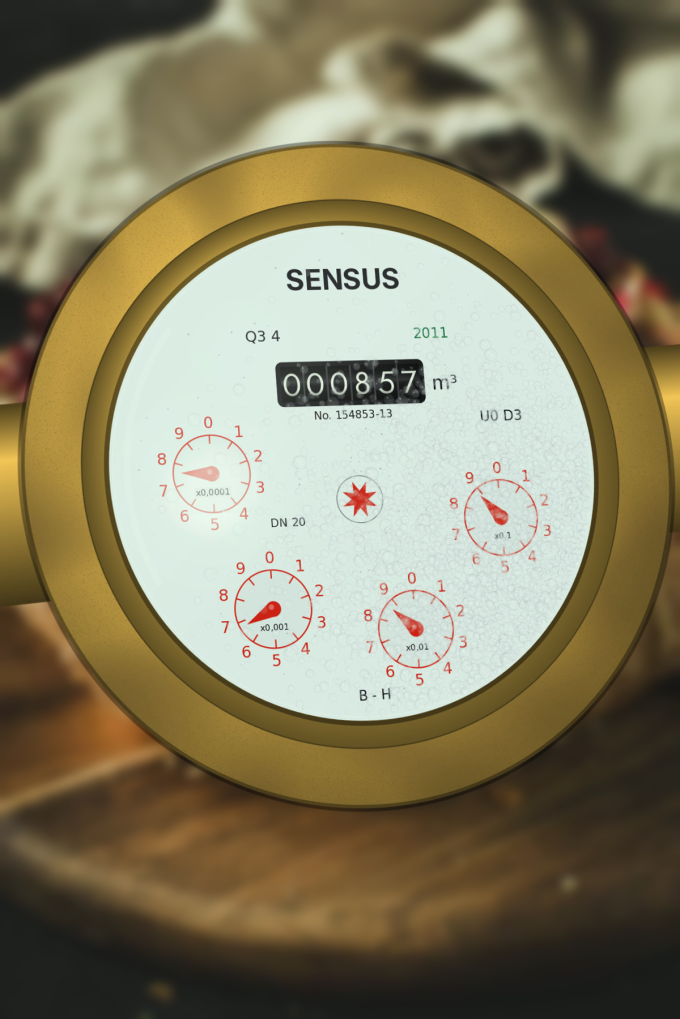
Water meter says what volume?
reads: 857.8867 m³
